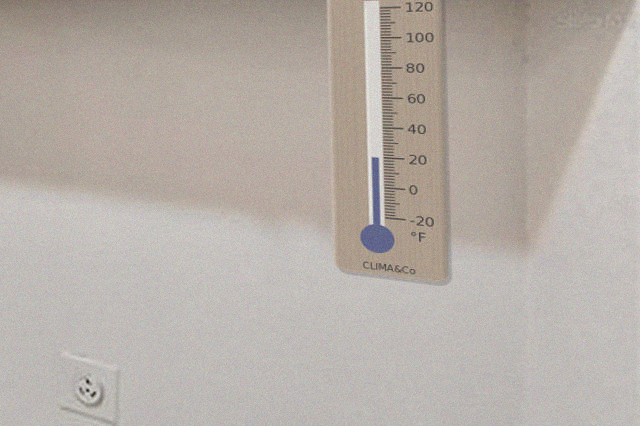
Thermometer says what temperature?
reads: 20 °F
